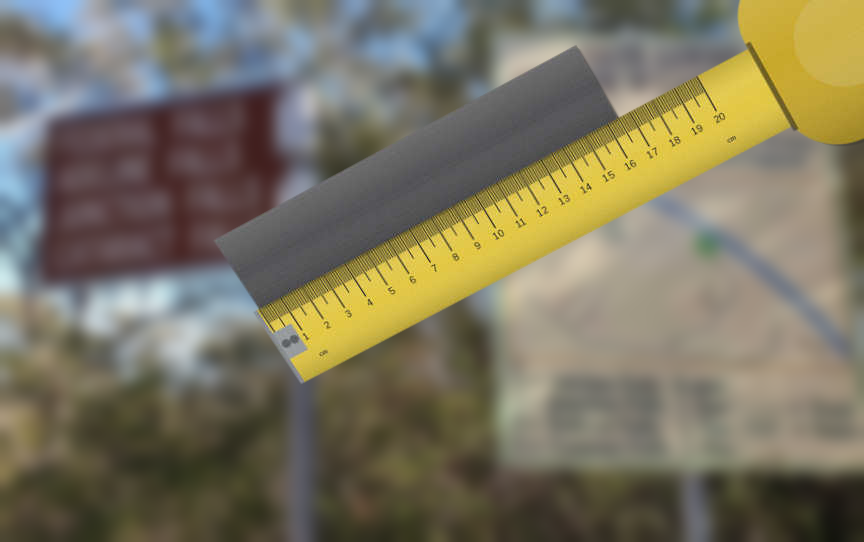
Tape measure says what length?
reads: 16.5 cm
